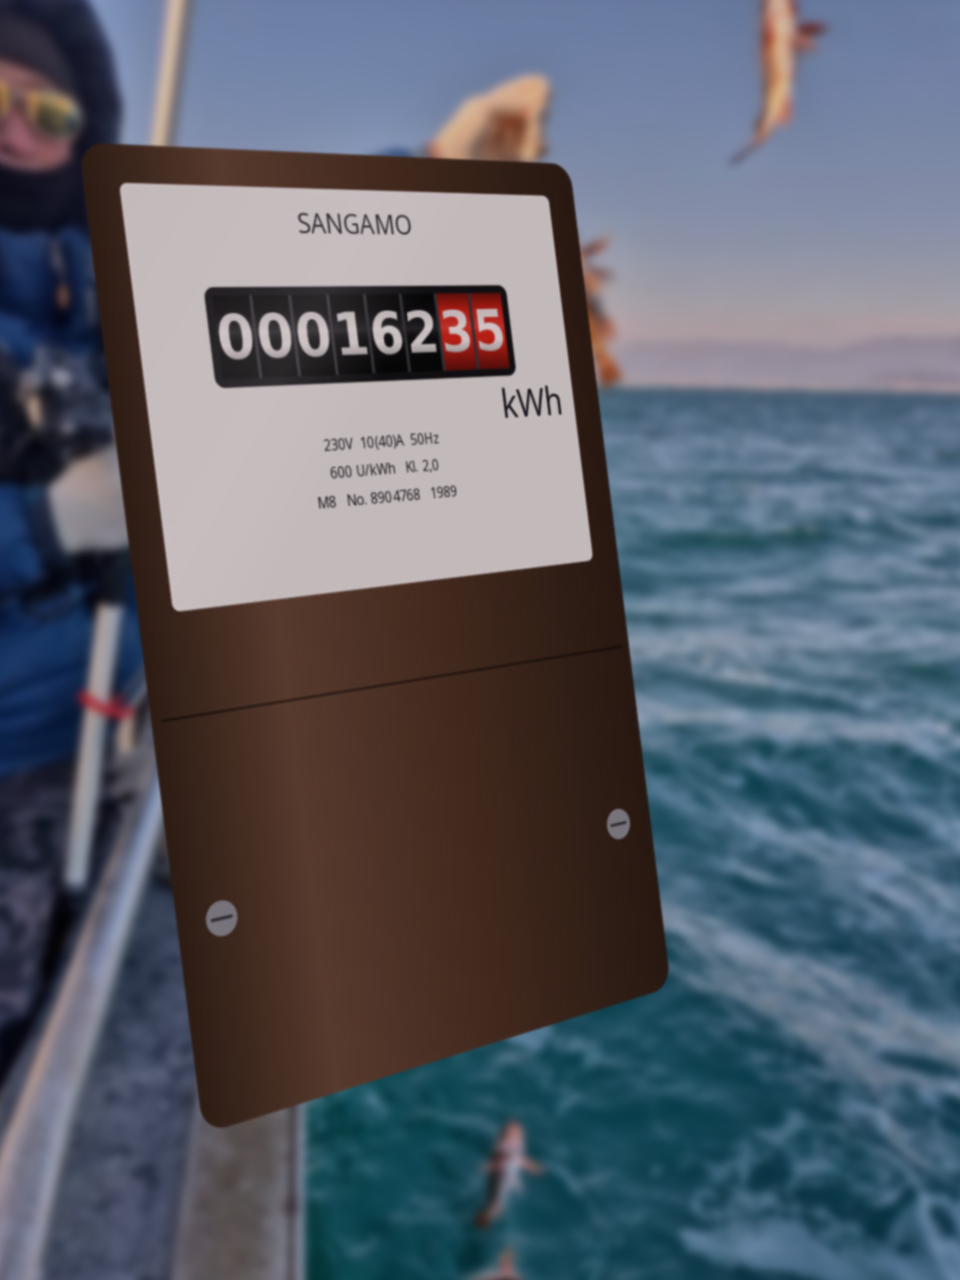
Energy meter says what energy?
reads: 162.35 kWh
